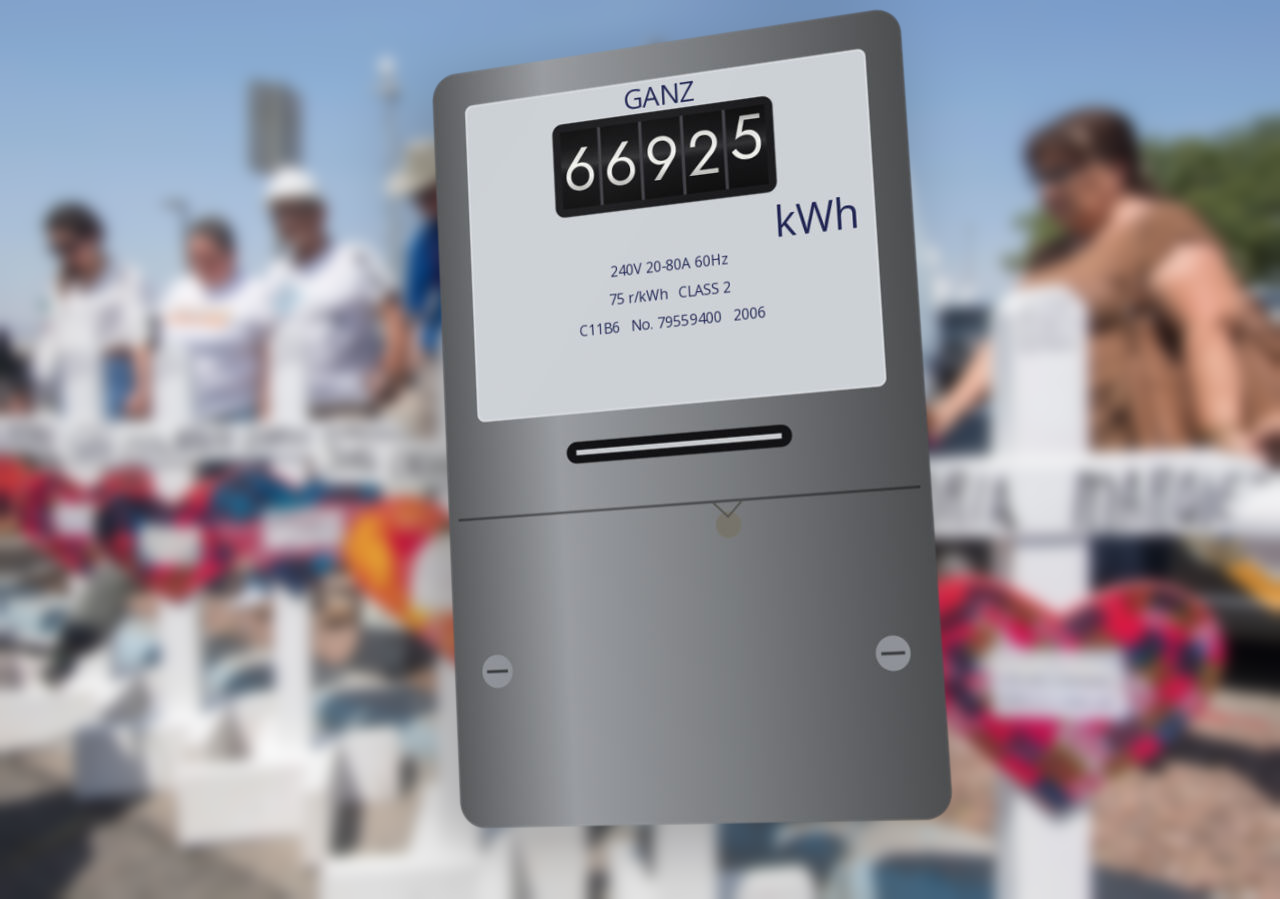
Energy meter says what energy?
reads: 66925 kWh
